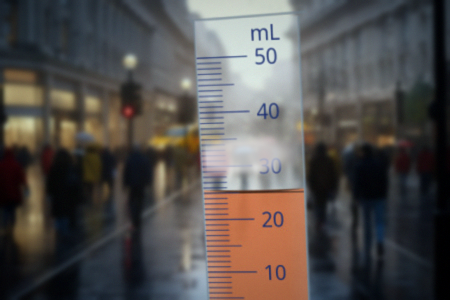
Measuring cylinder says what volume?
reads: 25 mL
